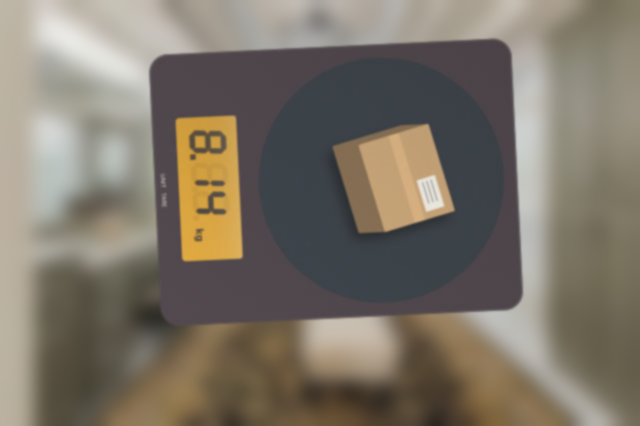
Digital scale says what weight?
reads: 8.14 kg
